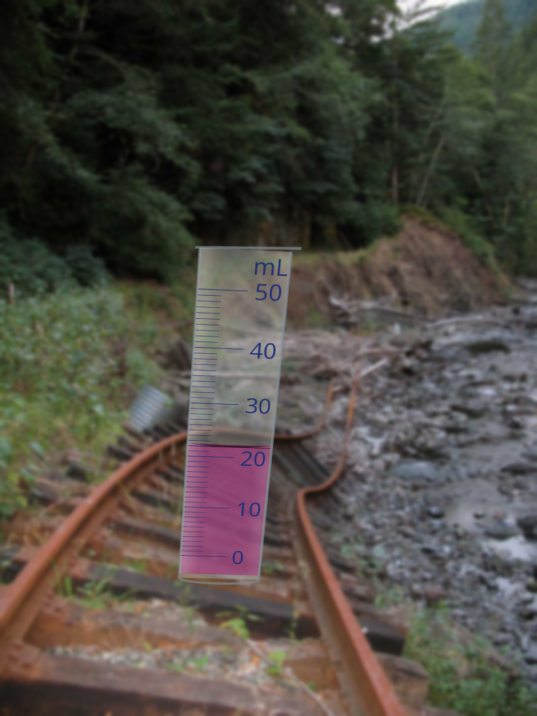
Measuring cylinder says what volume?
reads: 22 mL
